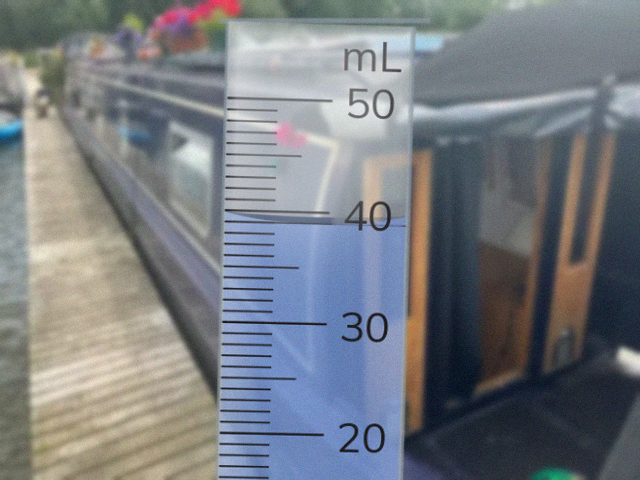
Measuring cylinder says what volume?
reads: 39 mL
